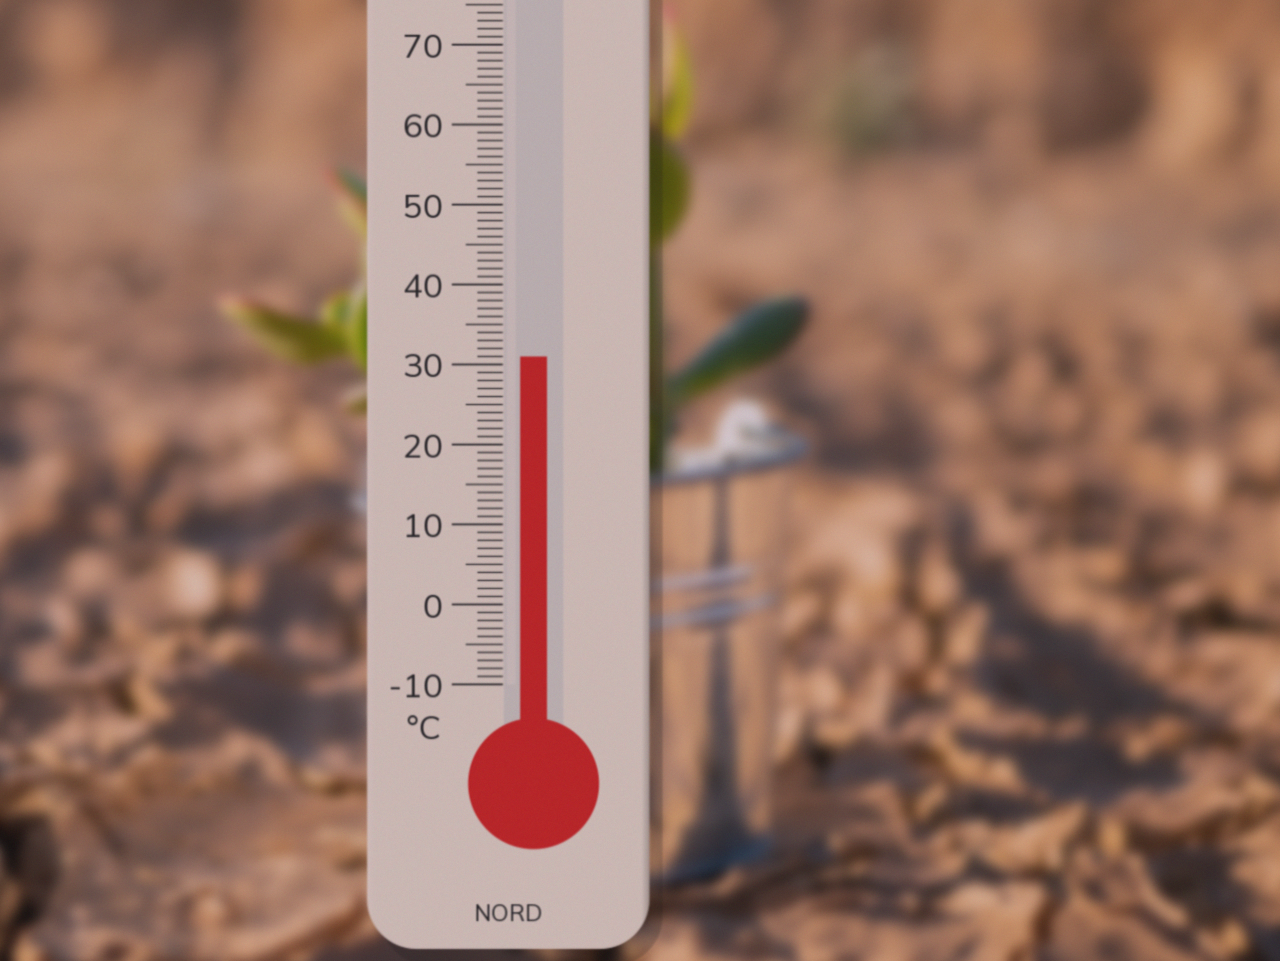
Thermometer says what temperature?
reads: 31 °C
